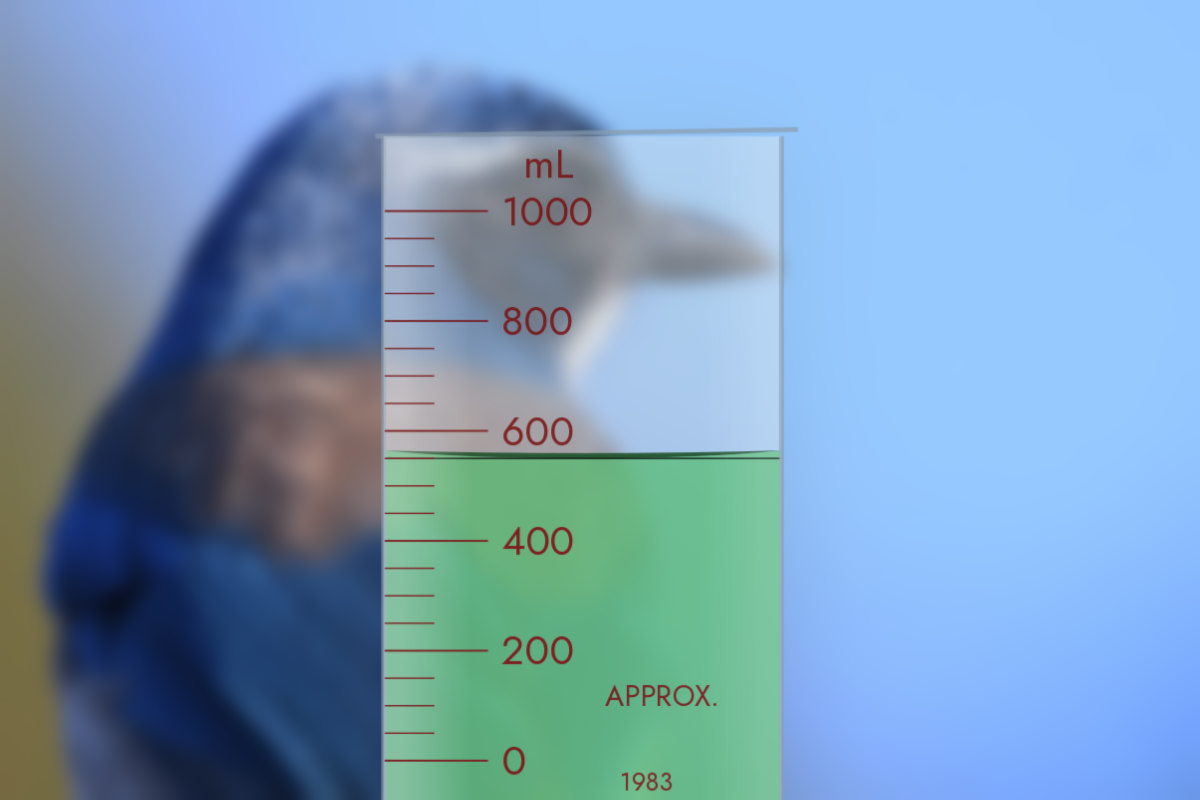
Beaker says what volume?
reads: 550 mL
